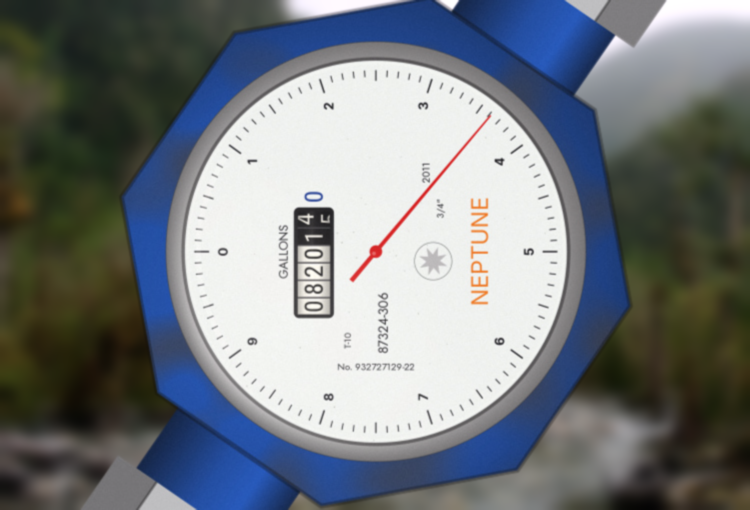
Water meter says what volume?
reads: 820143.6 gal
